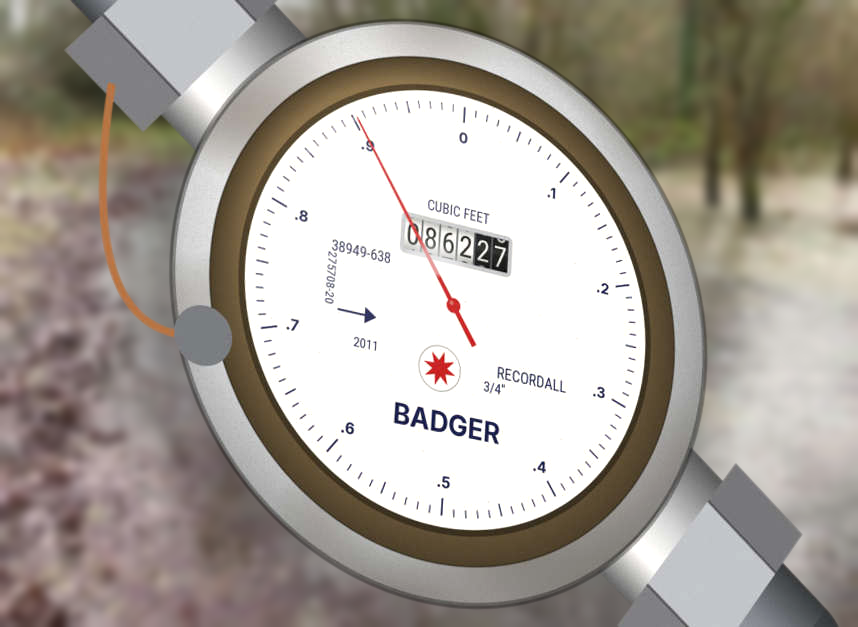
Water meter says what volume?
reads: 86226.90 ft³
